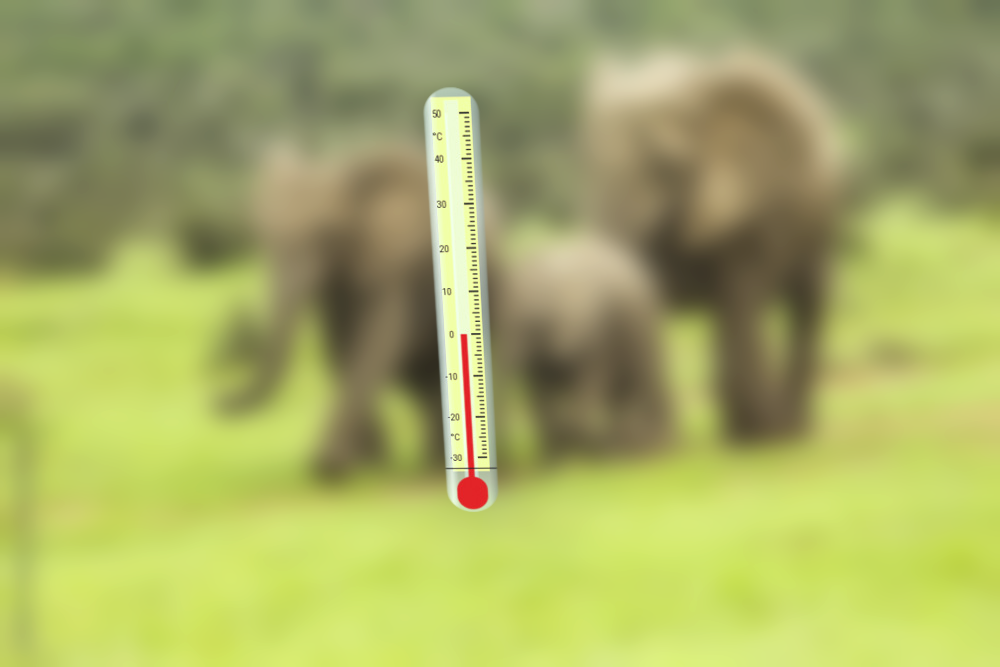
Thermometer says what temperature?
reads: 0 °C
